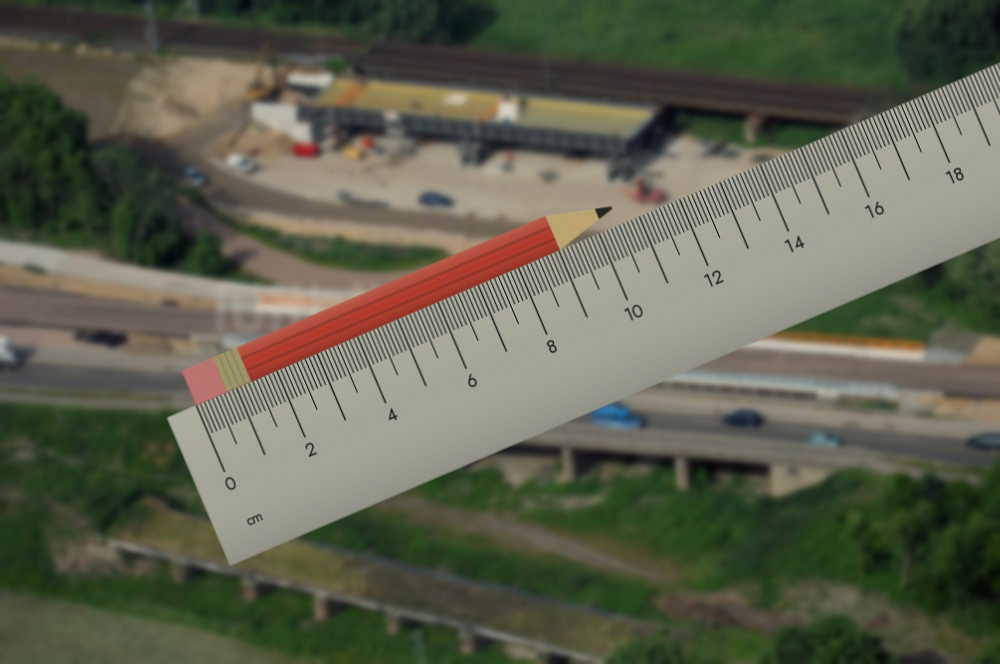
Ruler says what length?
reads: 10.5 cm
